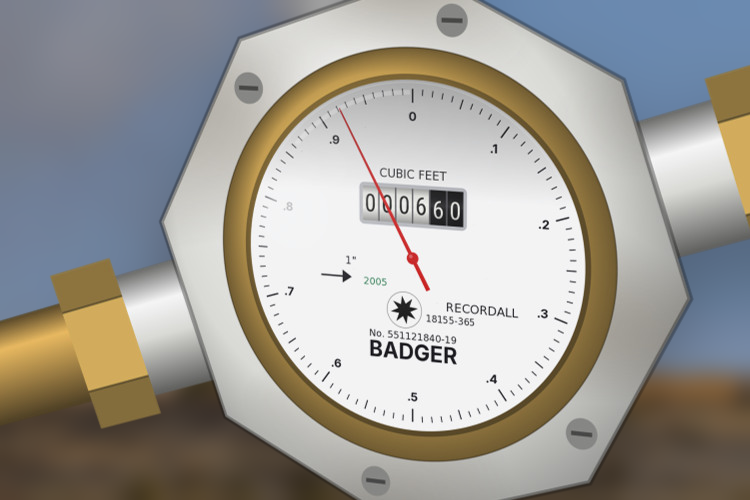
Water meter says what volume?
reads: 659.92 ft³
